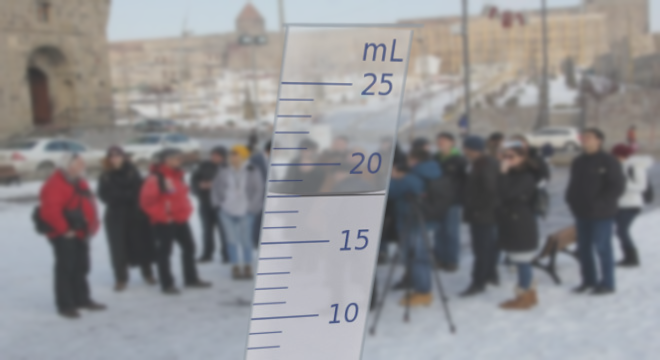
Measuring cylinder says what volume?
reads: 18 mL
